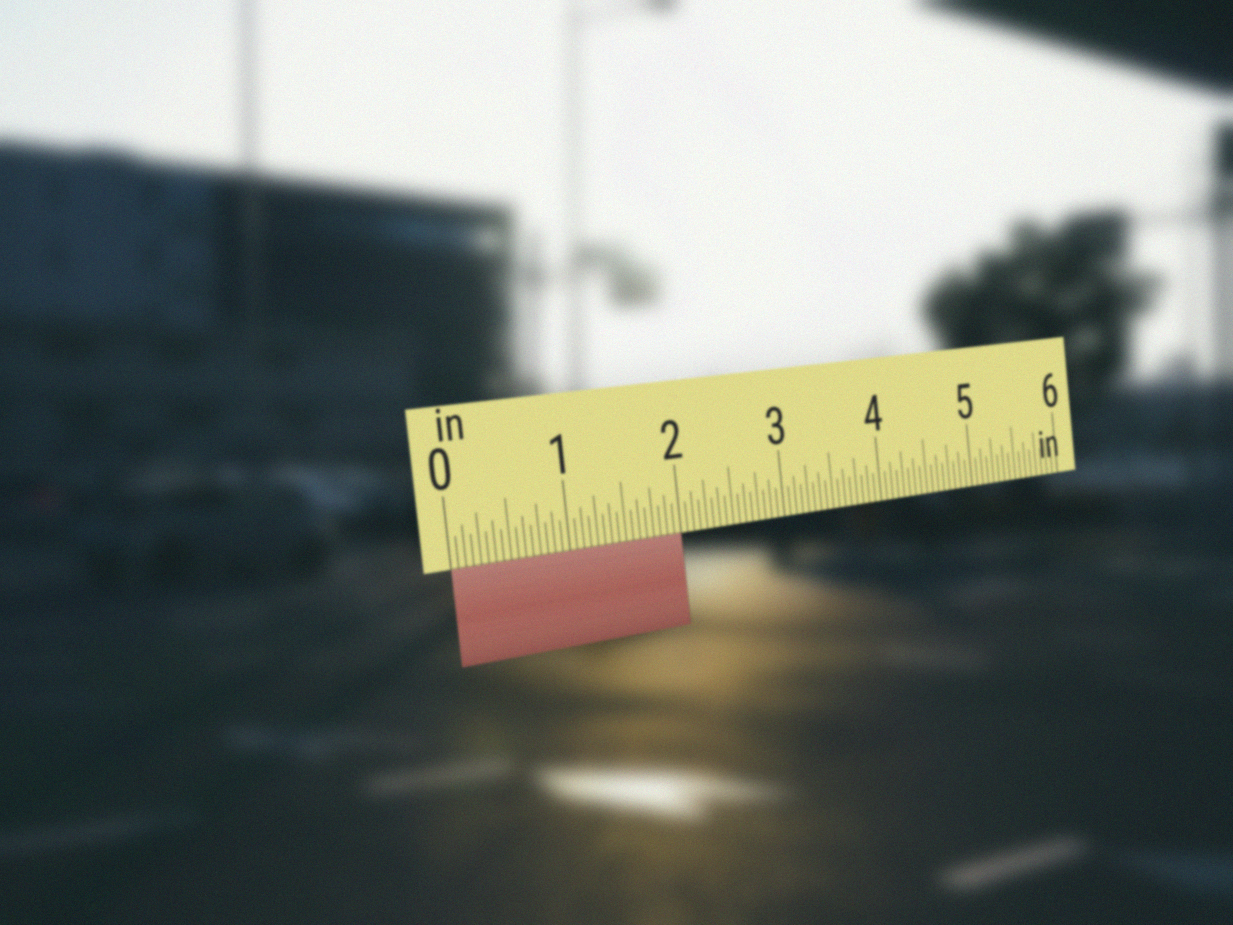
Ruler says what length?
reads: 2 in
